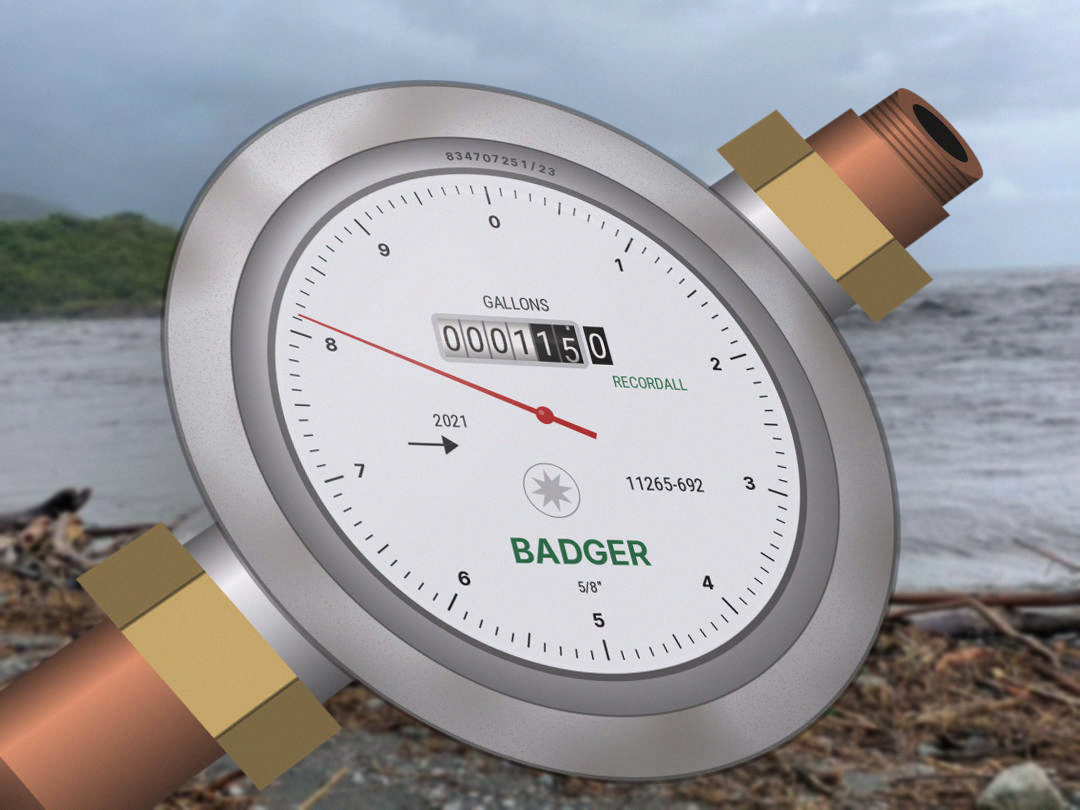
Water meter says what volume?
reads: 1148.1 gal
